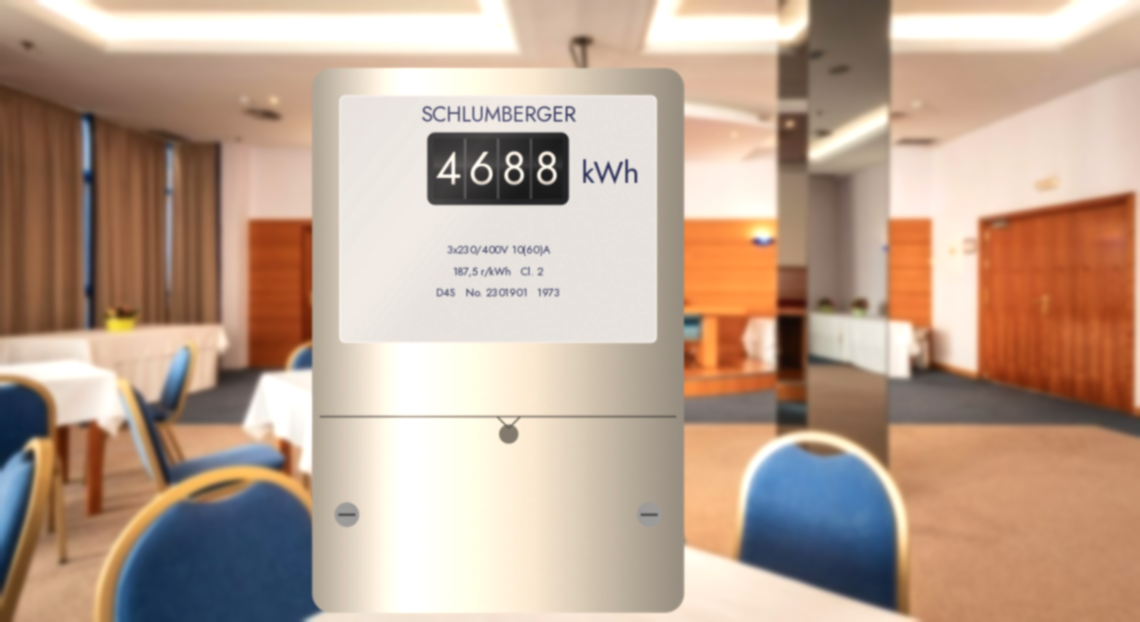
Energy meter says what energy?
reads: 4688 kWh
